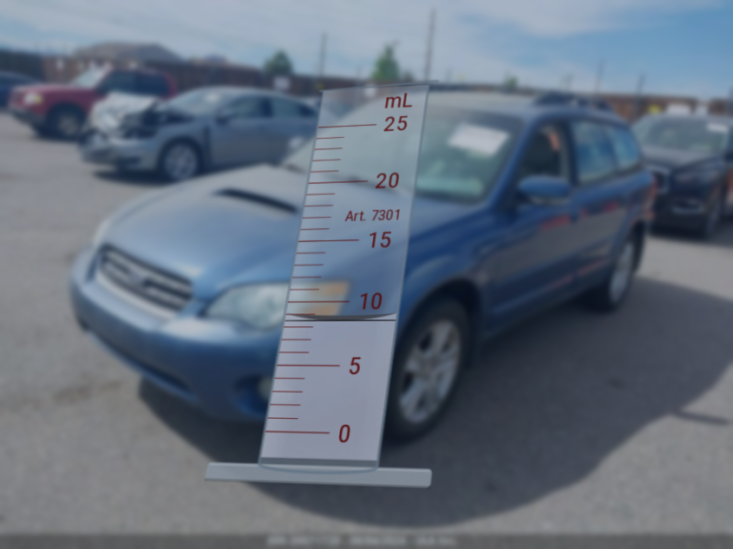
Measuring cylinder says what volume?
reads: 8.5 mL
